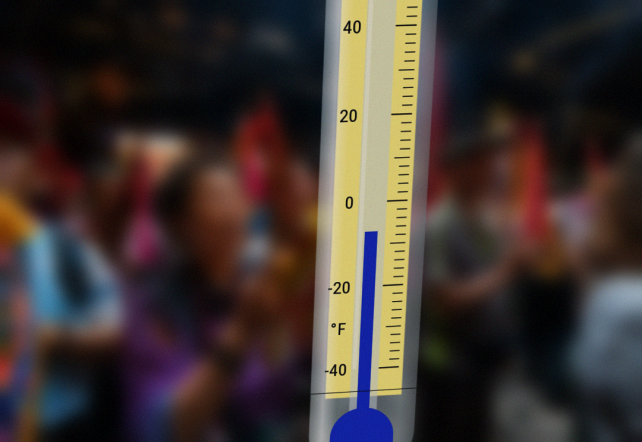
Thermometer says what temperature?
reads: -7 °F
